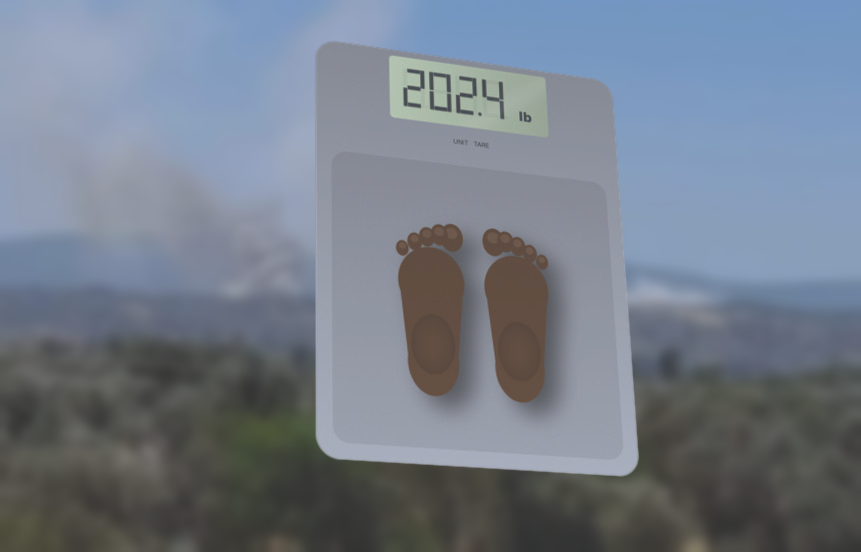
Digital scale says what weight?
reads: 202.4 lb
